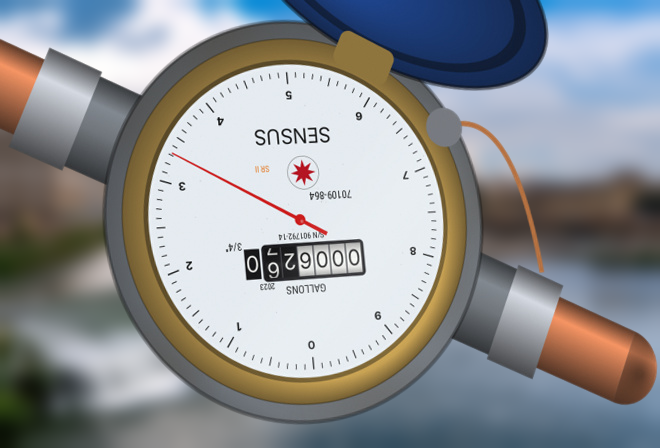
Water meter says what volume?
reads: 6263.3 gal
